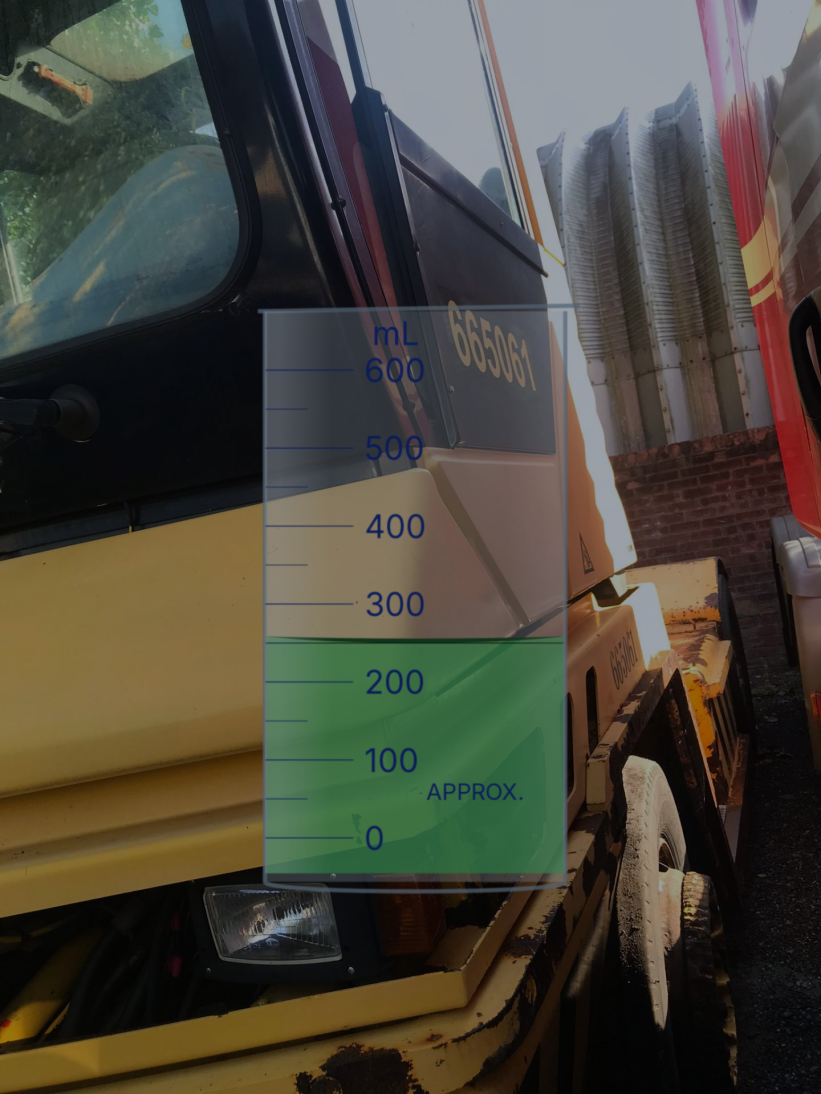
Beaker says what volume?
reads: 250 mL
